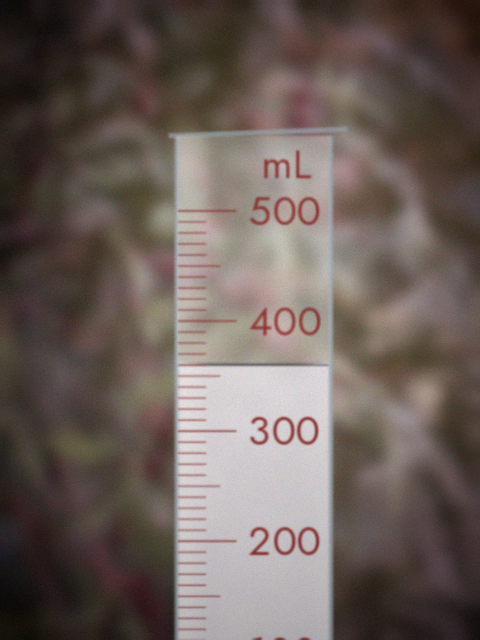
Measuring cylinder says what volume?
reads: 360 mL
